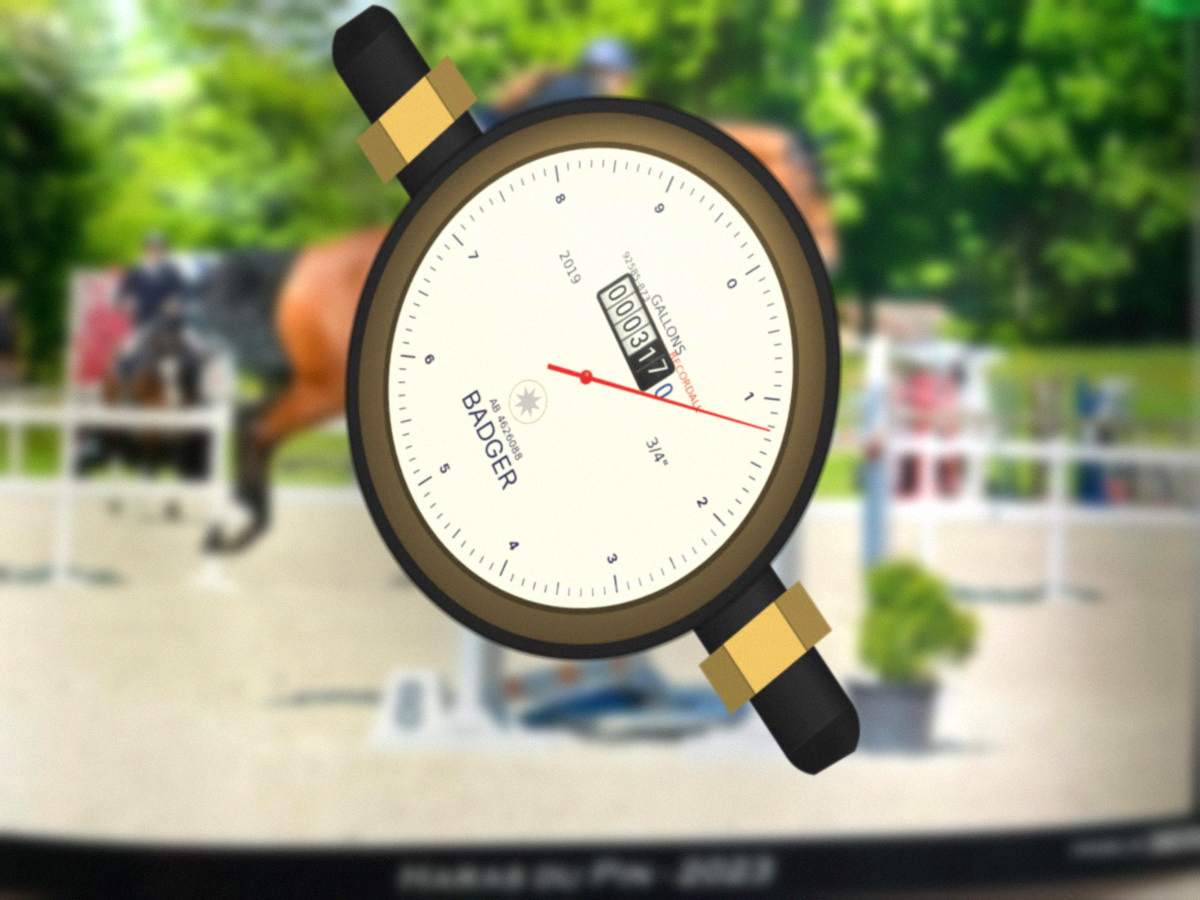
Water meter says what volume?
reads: 3171.2 gal
